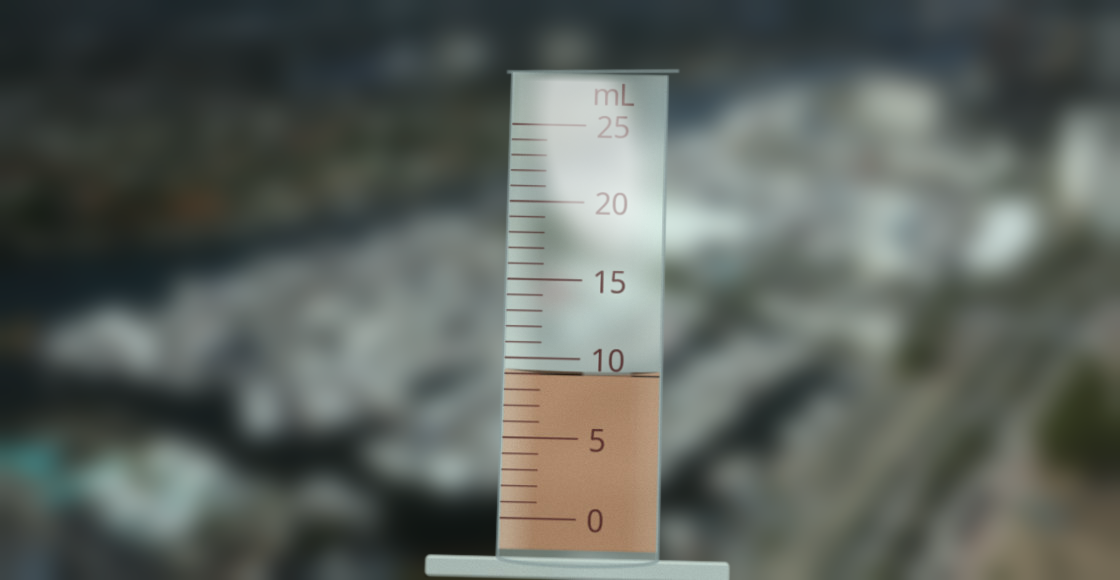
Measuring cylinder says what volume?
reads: 9 mL
